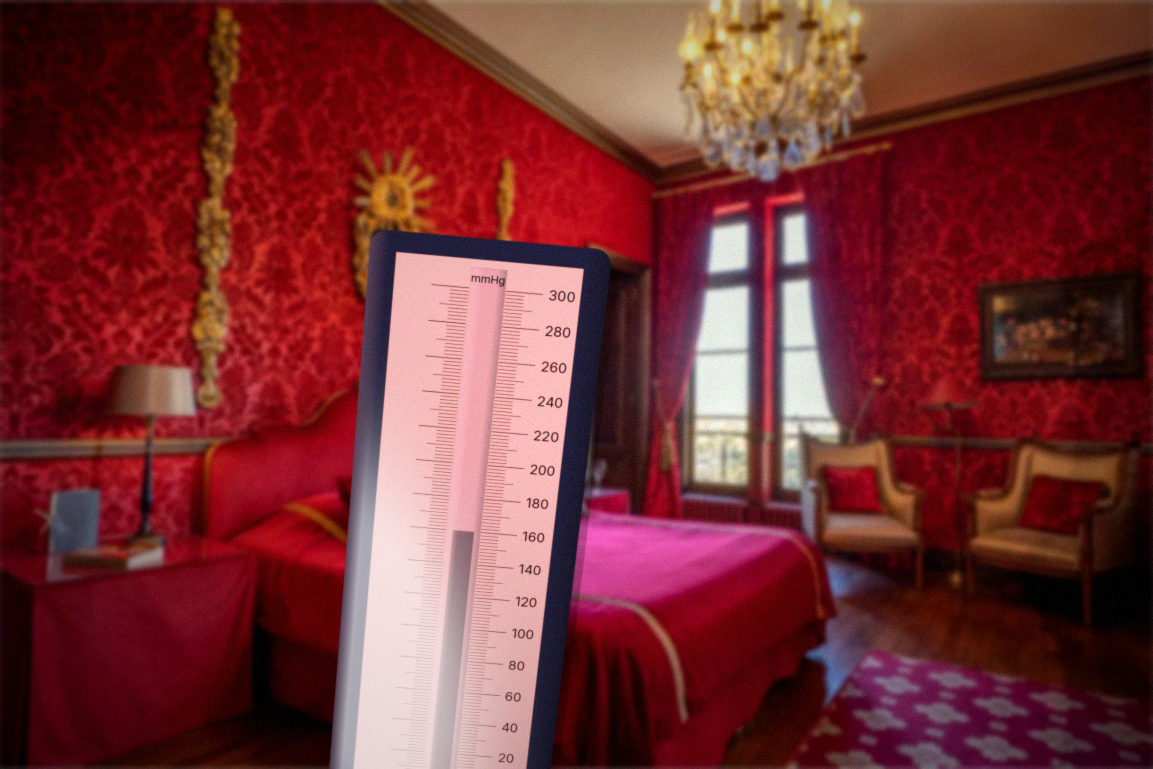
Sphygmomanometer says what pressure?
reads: 160 mmHg
